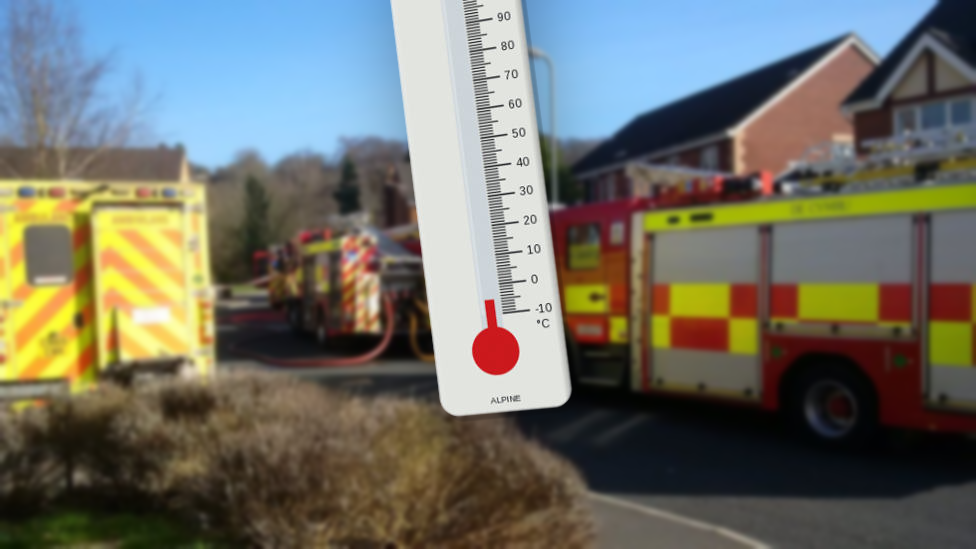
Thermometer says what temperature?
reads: -5 °C
